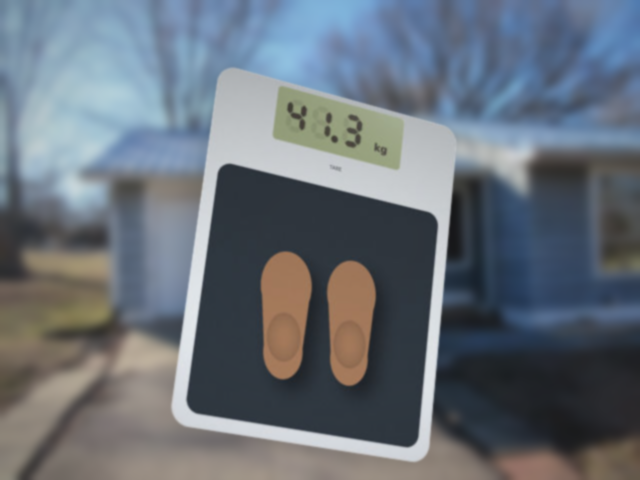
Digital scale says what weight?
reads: 41.3 kg
